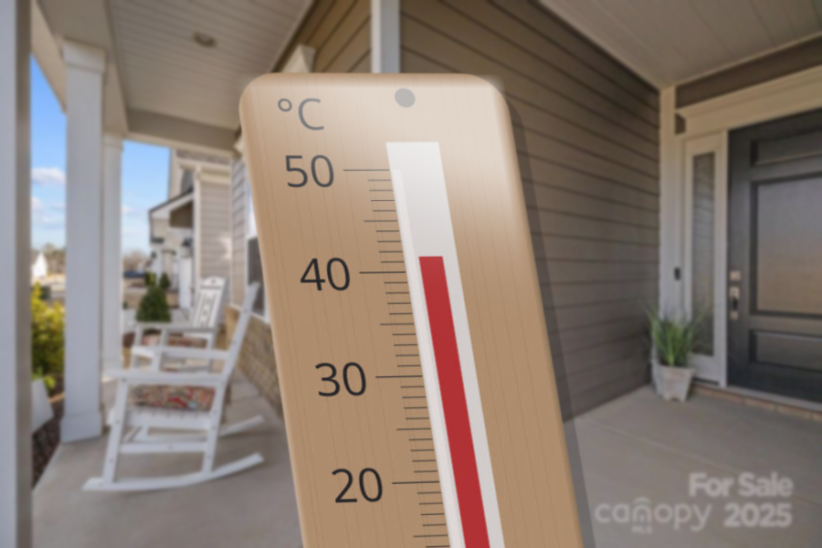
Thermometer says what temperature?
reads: 41.5 °C
